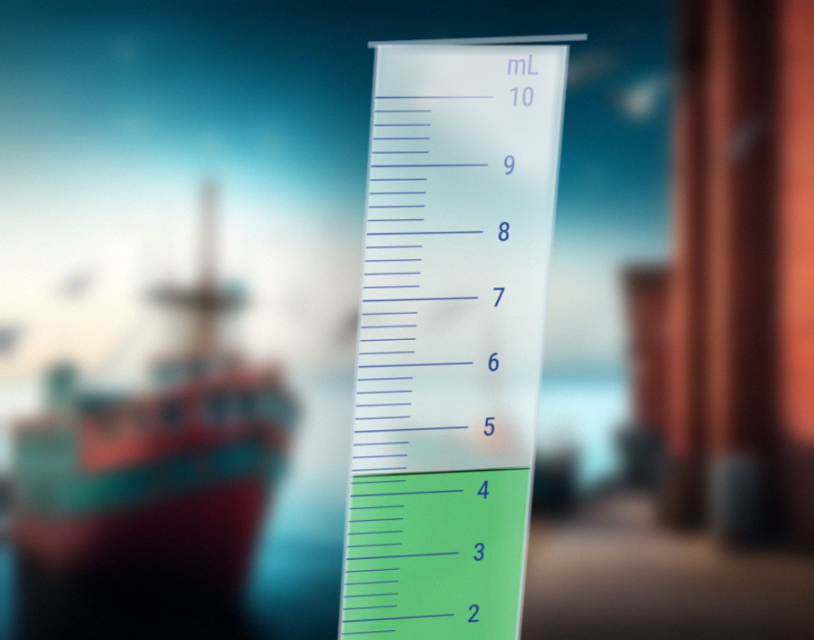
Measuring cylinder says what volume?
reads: 4.3 mL
